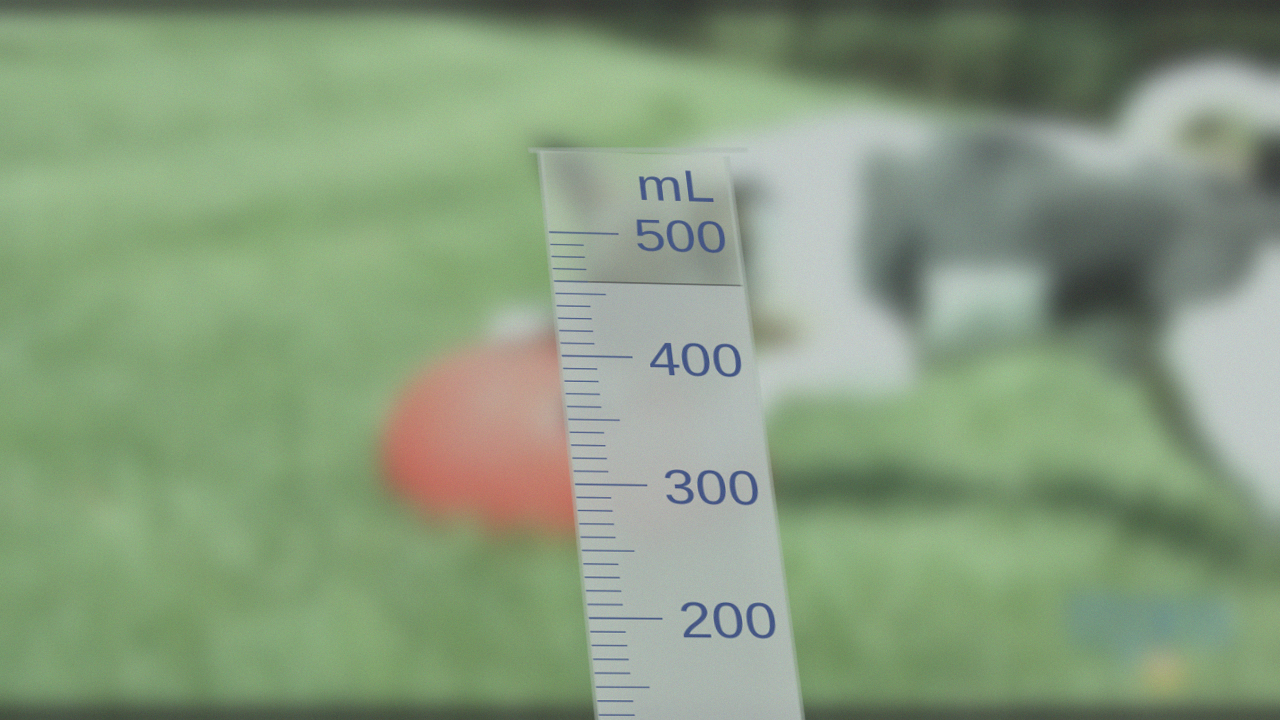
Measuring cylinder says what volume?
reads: 460 mL
